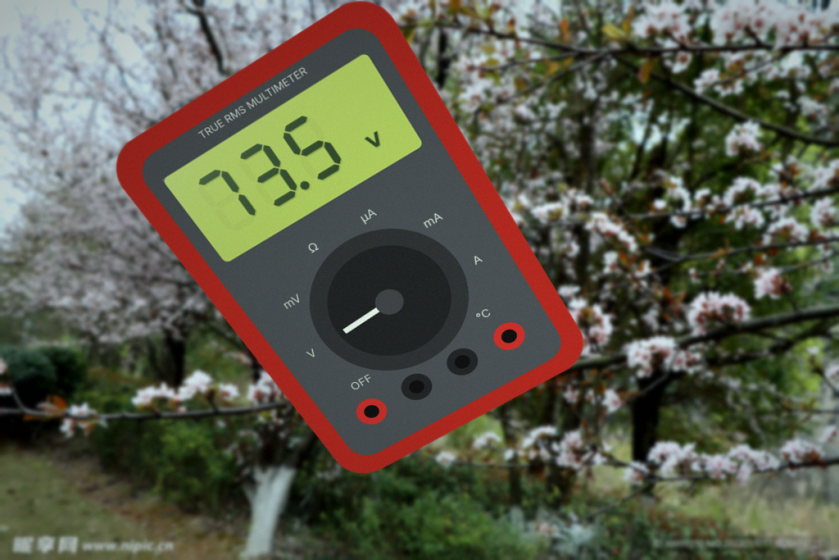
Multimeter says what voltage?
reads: 73.5 V
